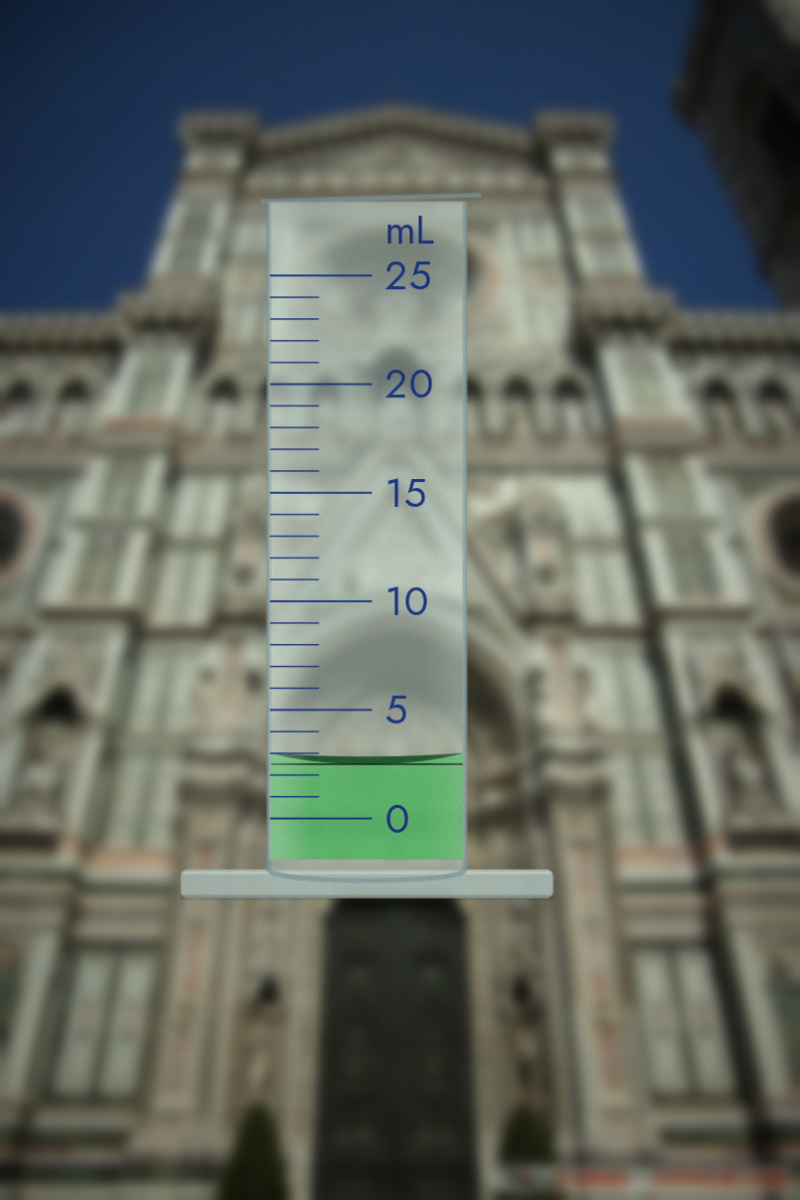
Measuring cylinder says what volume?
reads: 2.5 mL
